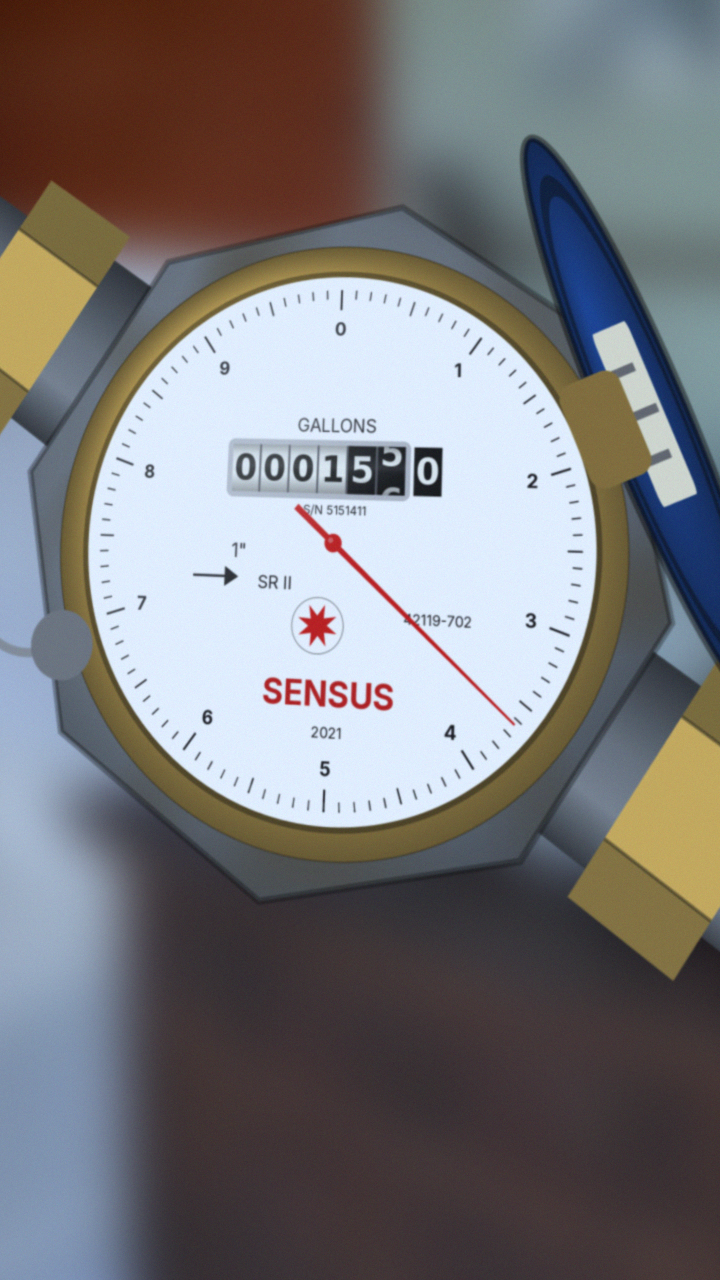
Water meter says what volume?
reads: 1553.6 gal
